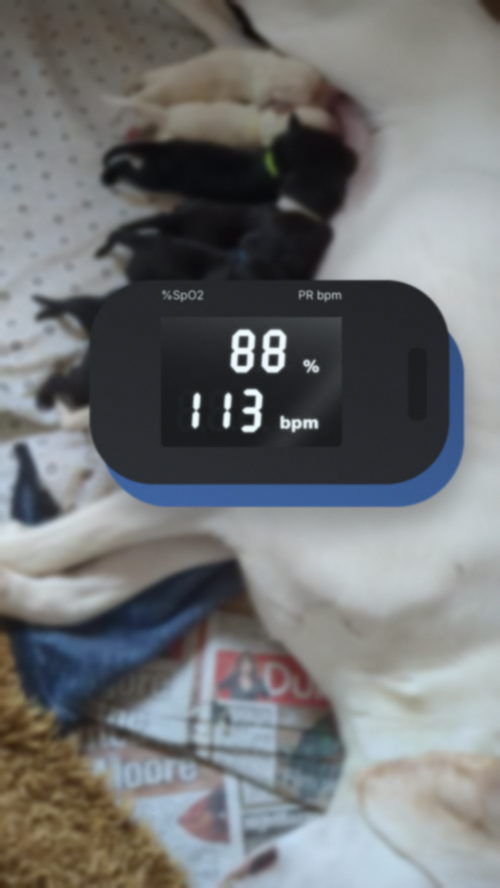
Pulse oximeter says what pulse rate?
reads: 113 bpm
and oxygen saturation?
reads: 88 %
